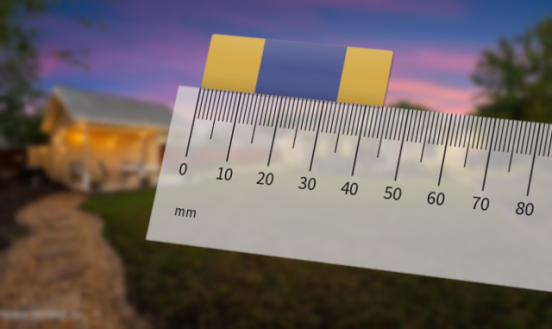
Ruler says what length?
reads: 44 mm
